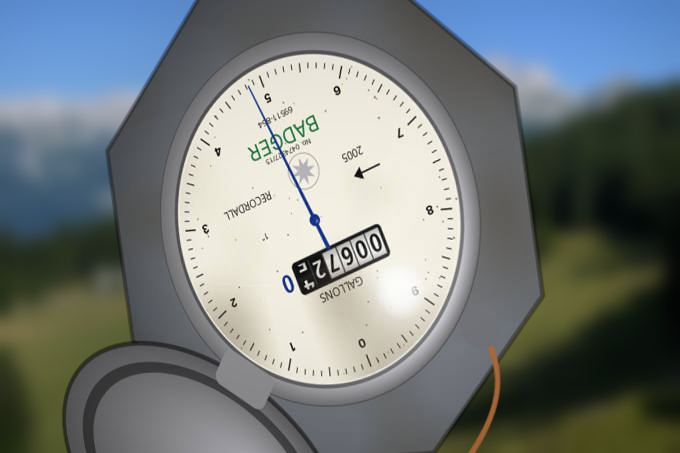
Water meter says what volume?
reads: 67244.8 gal
